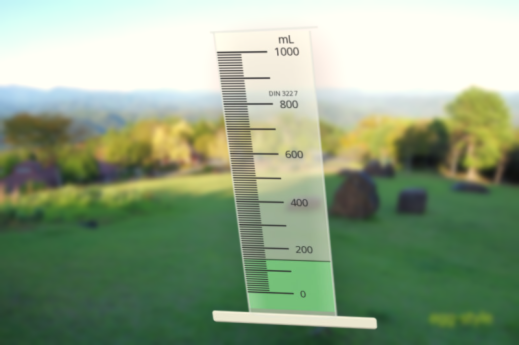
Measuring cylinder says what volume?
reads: 150 mL
